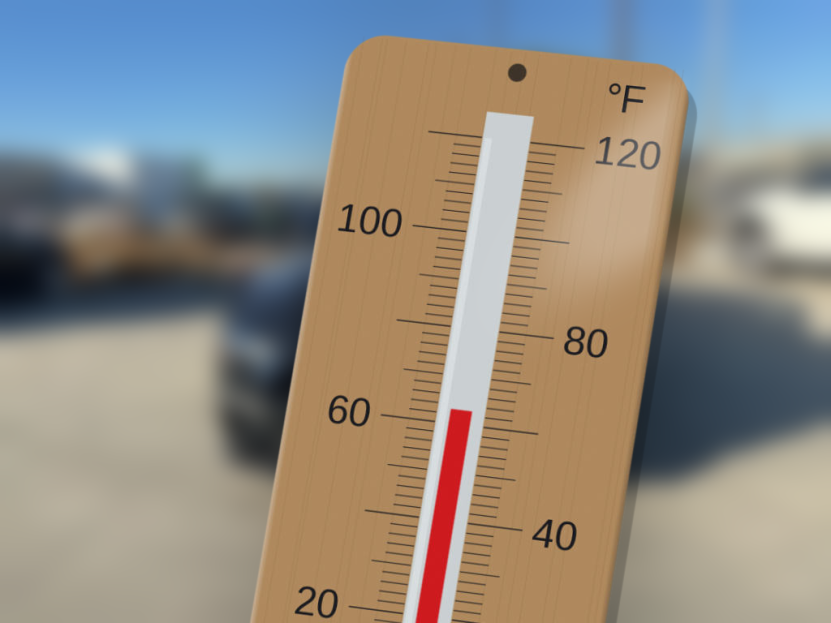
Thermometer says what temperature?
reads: 63 °F
